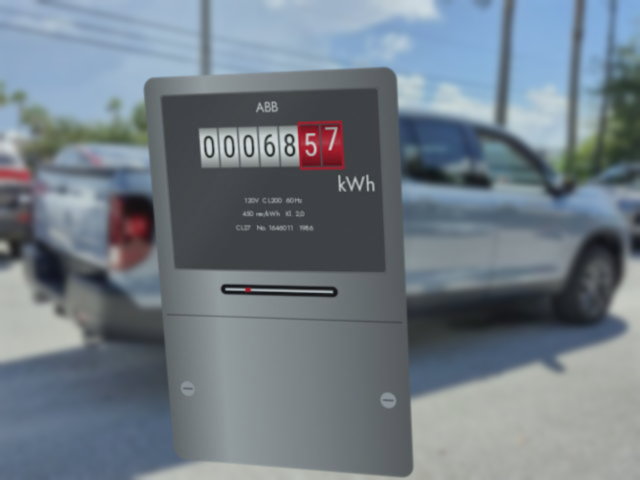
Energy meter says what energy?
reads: 68.57 kWh
